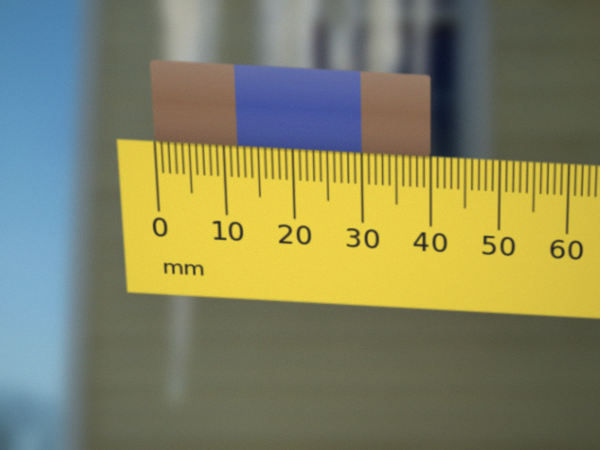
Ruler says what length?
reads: 40 mm
